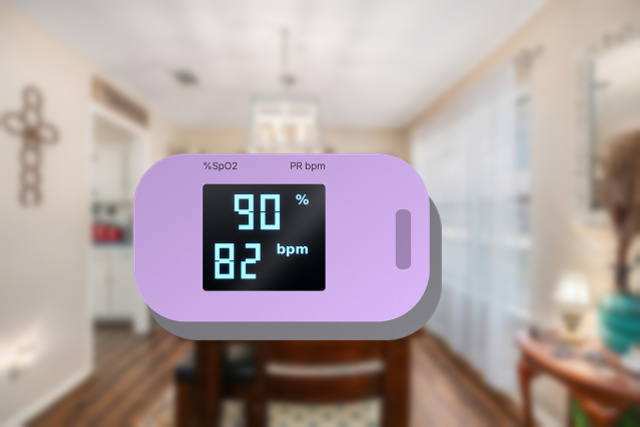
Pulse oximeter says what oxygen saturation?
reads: 90 %
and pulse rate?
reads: 82 bpm
